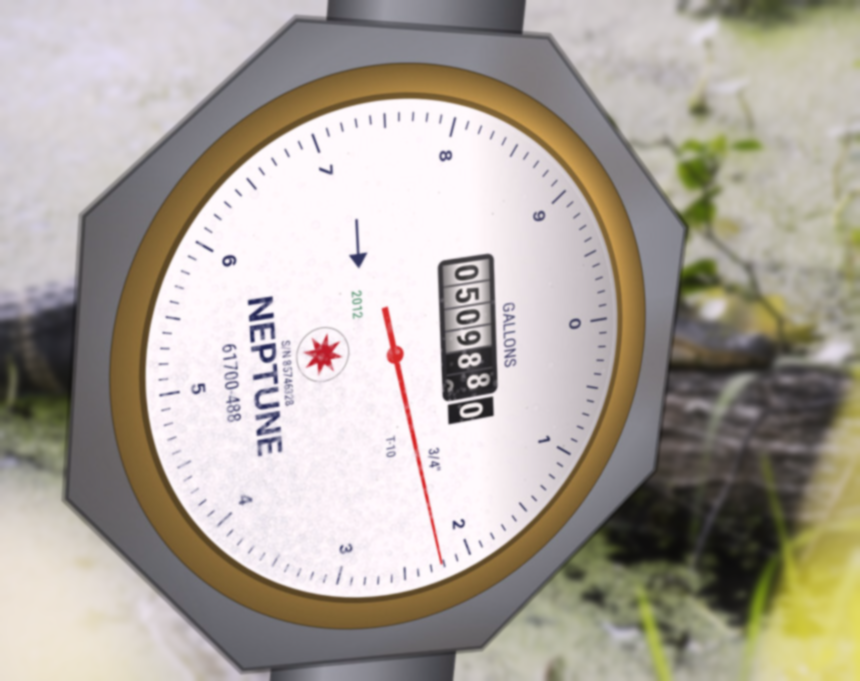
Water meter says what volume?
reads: 509882.2 gal
